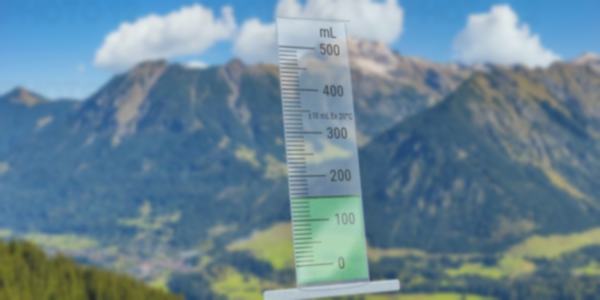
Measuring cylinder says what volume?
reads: 150 mL
